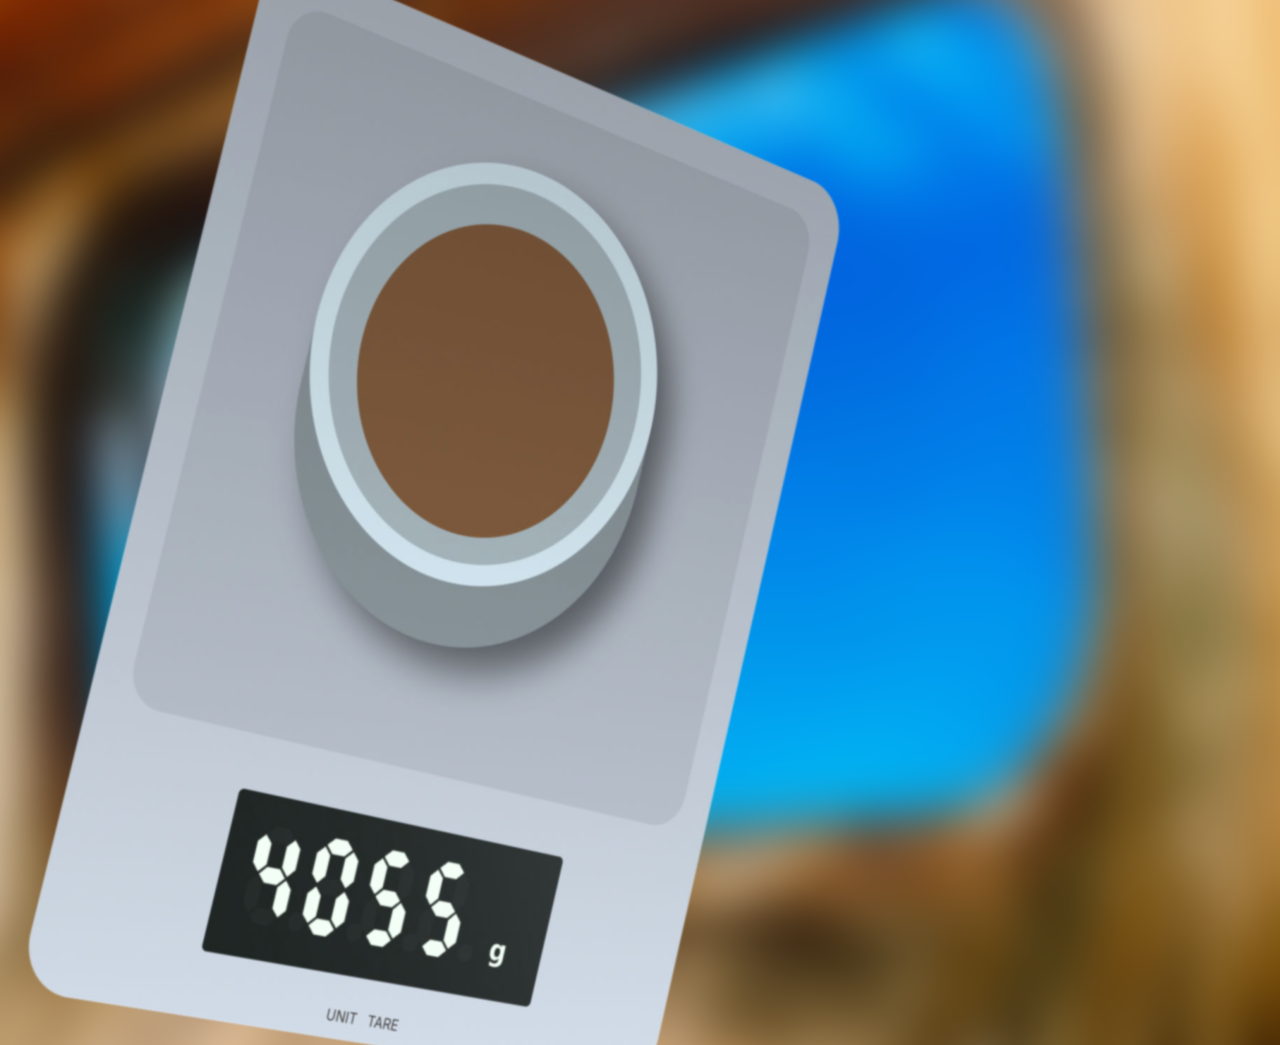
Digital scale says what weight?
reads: 4055 g
